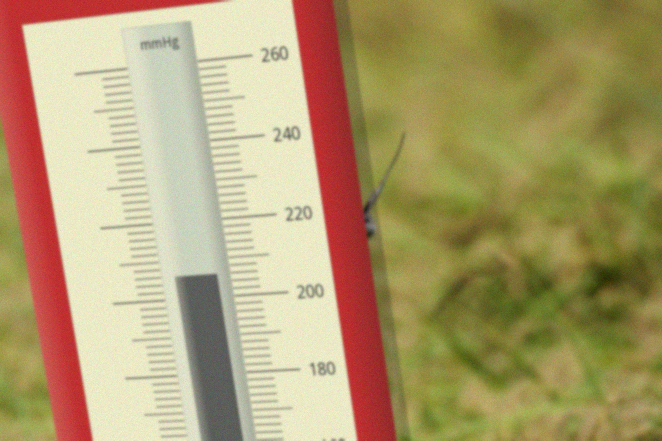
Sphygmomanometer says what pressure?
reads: 206 mmHg
